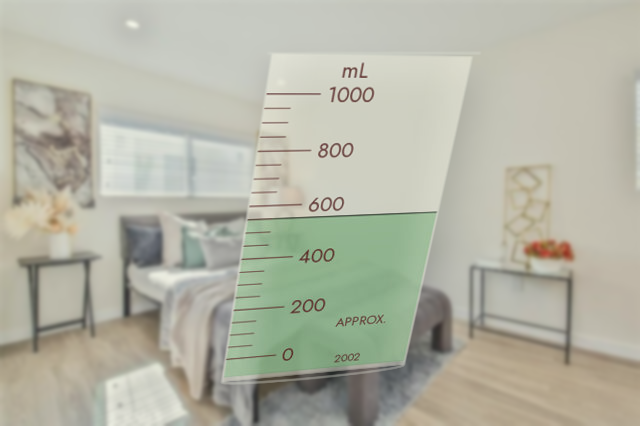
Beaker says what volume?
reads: 550 mL
